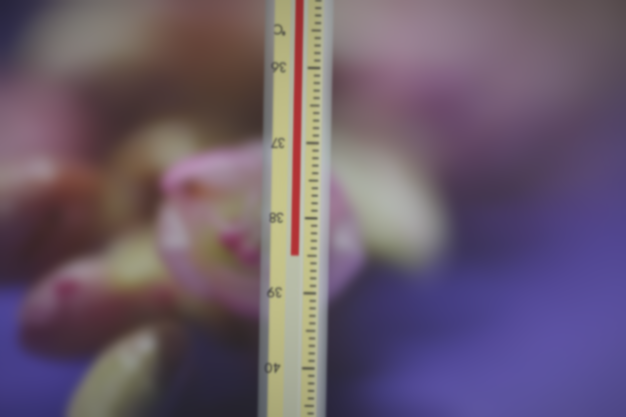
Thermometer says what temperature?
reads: 38.5 °C
